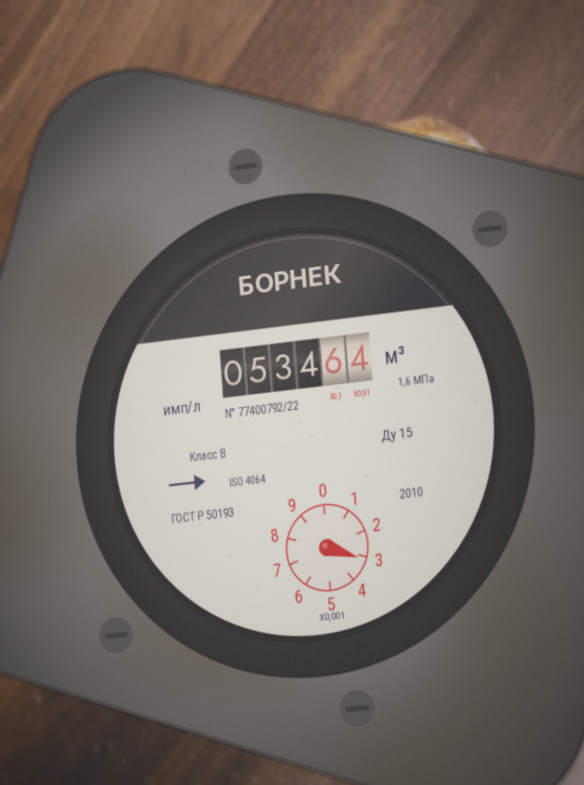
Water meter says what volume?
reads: 534.643 m³
